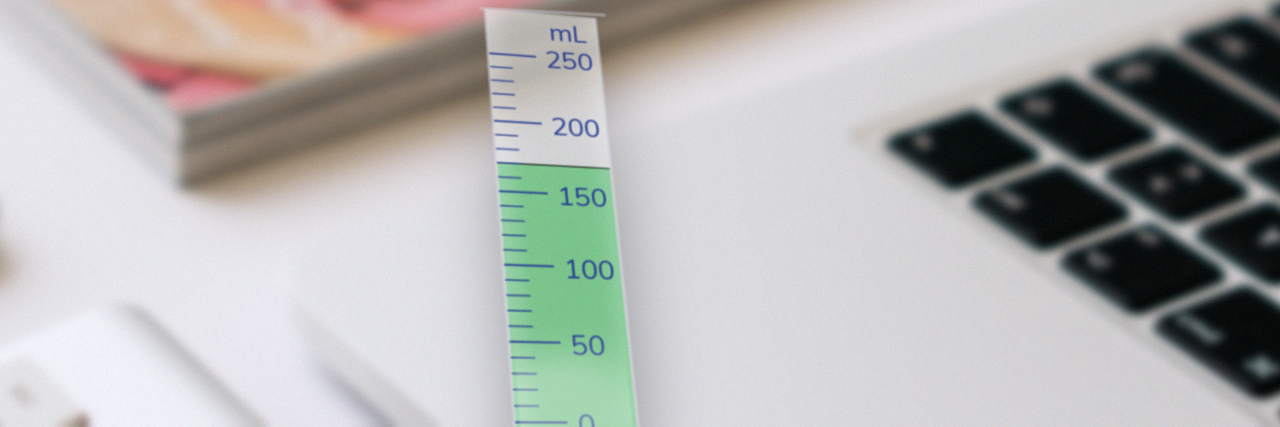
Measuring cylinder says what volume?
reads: 170 mL
